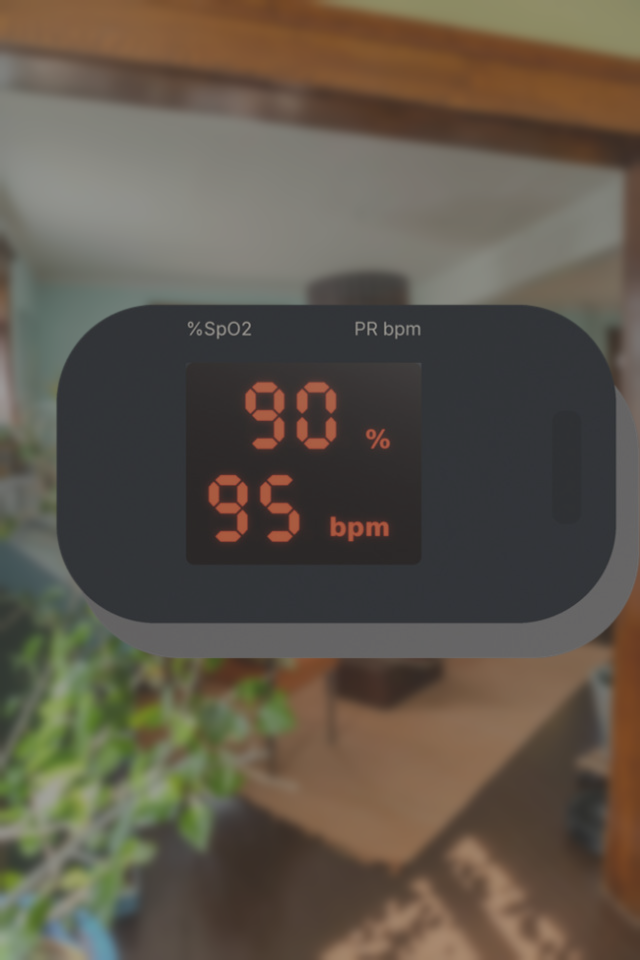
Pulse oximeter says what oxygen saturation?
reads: 90 %
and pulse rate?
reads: 95 bpm
